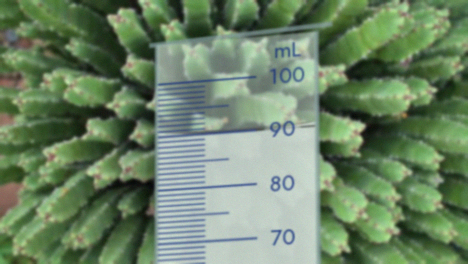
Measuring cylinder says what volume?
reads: 90 mL
